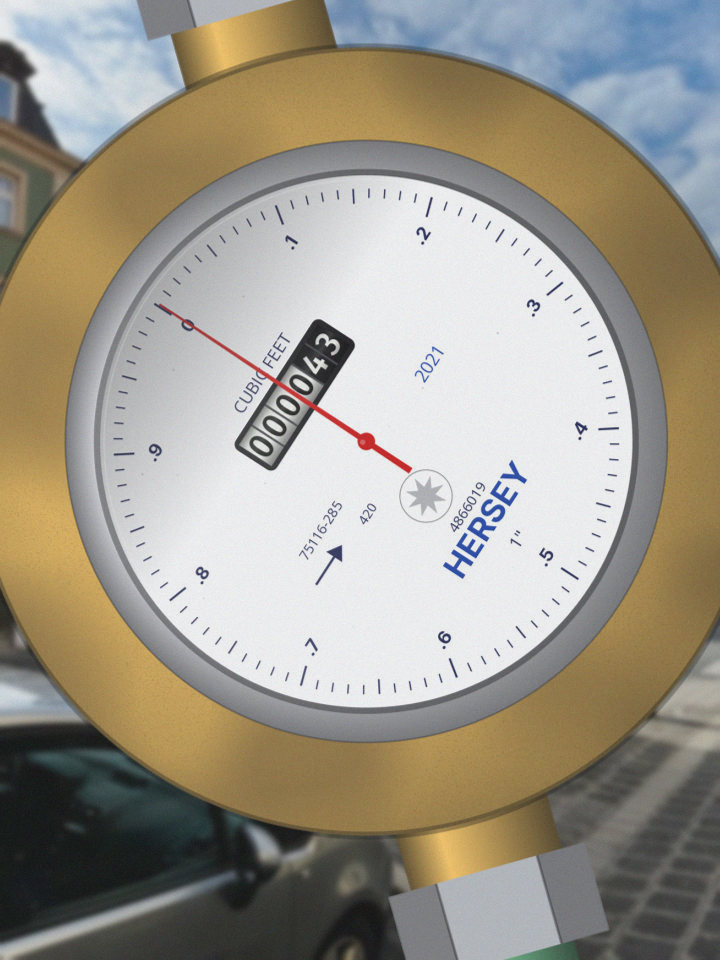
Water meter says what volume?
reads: 43.00 ft³
